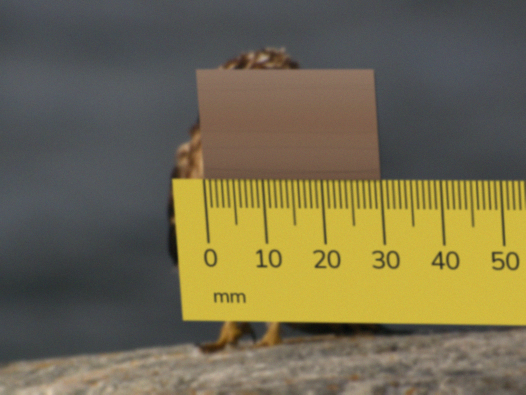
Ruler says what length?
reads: 30 mm
